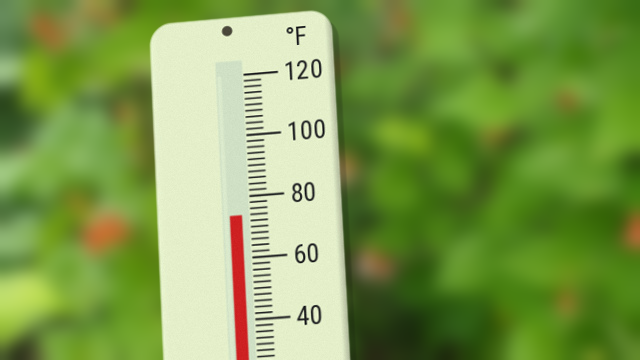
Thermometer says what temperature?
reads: 74 °F
